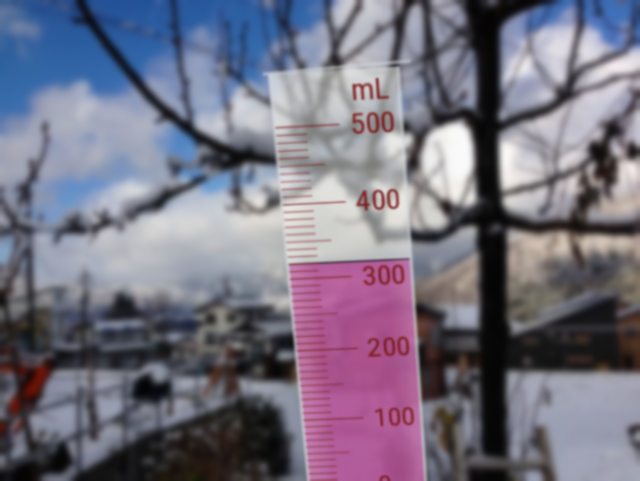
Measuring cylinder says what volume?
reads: 320 mL
